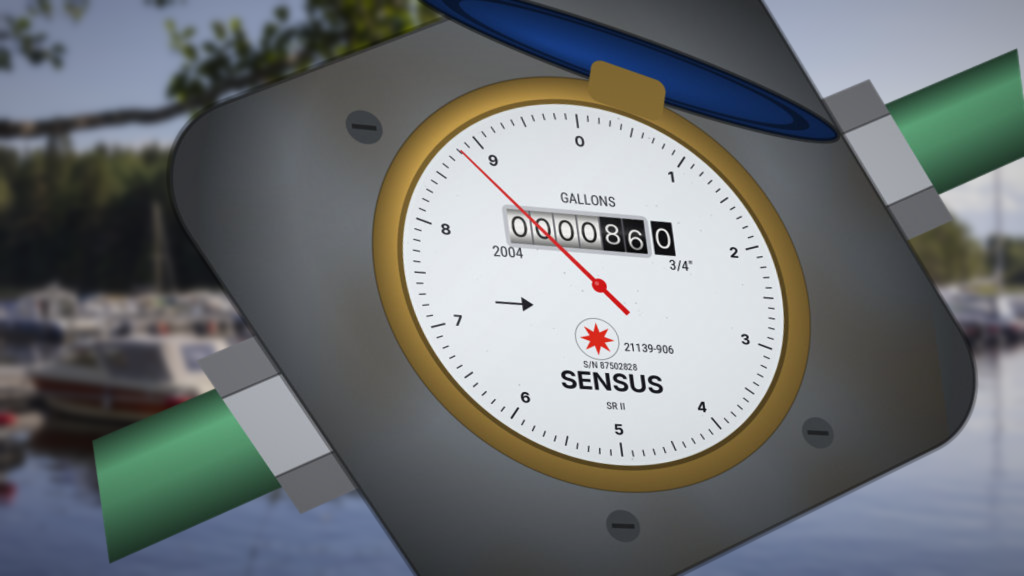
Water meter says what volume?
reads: 858.8 gal
